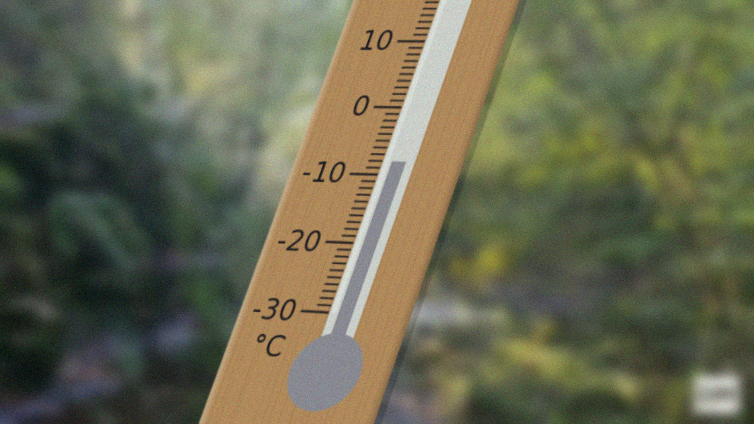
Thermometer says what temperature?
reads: -8 °C
